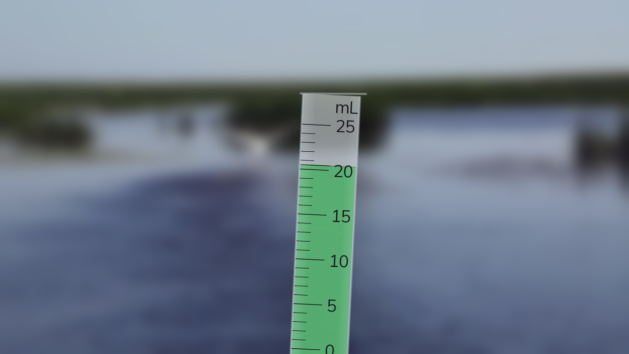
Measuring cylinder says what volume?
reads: 20.5 mL
